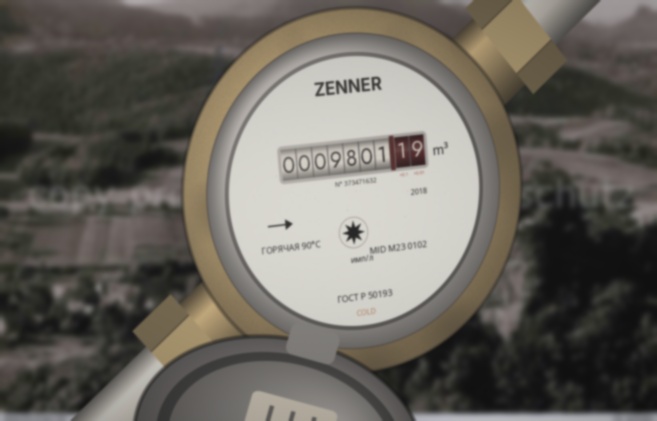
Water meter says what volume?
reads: 9801.19 m³
